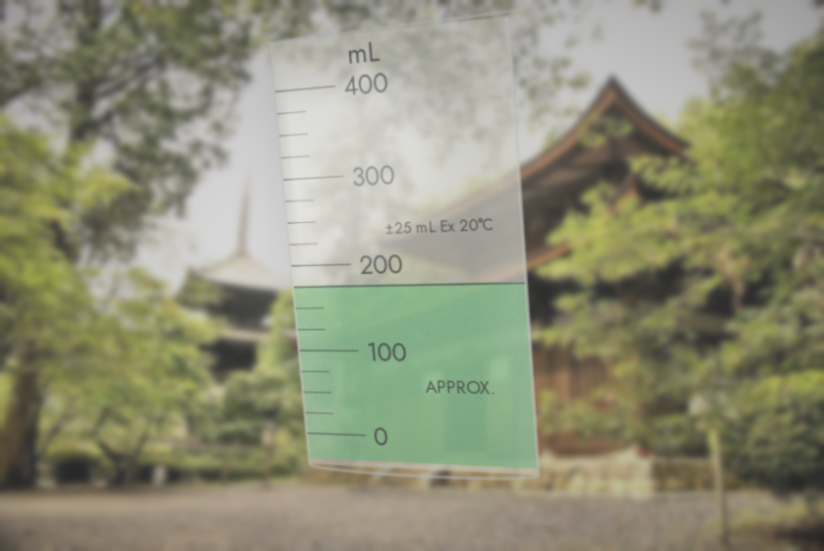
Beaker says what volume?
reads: 175 mL
